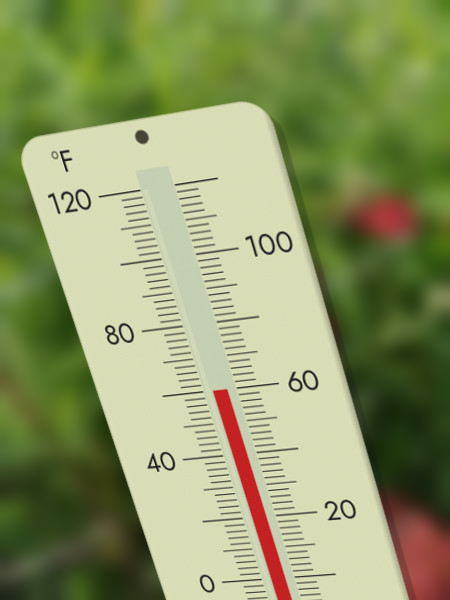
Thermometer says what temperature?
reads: 60 °F
